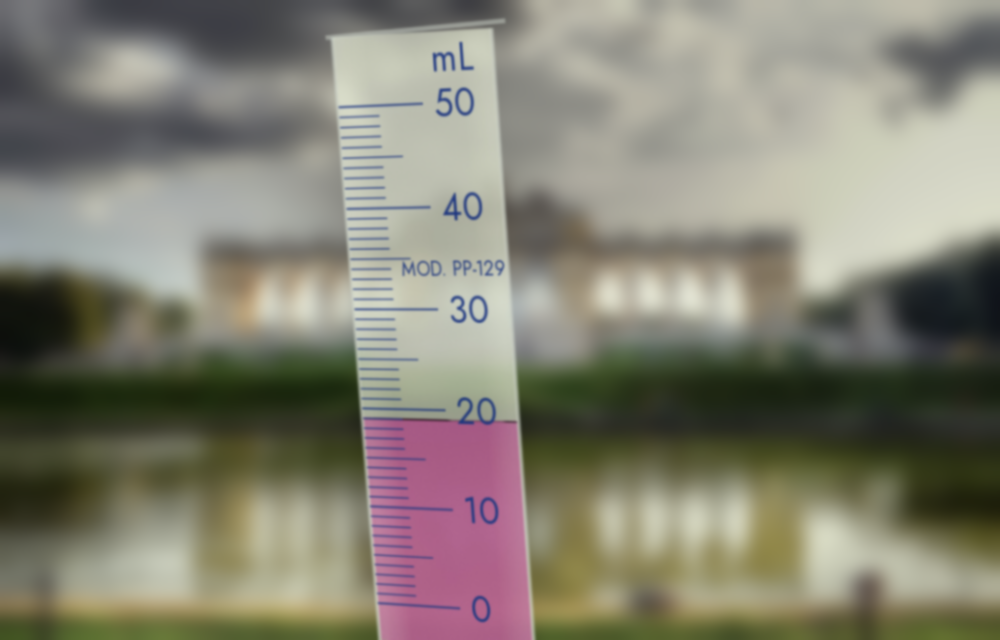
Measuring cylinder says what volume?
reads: 19 mL
